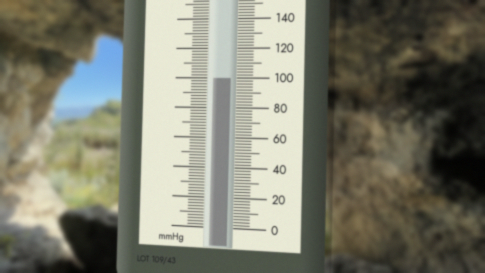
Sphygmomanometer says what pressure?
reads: 100 mmHg
